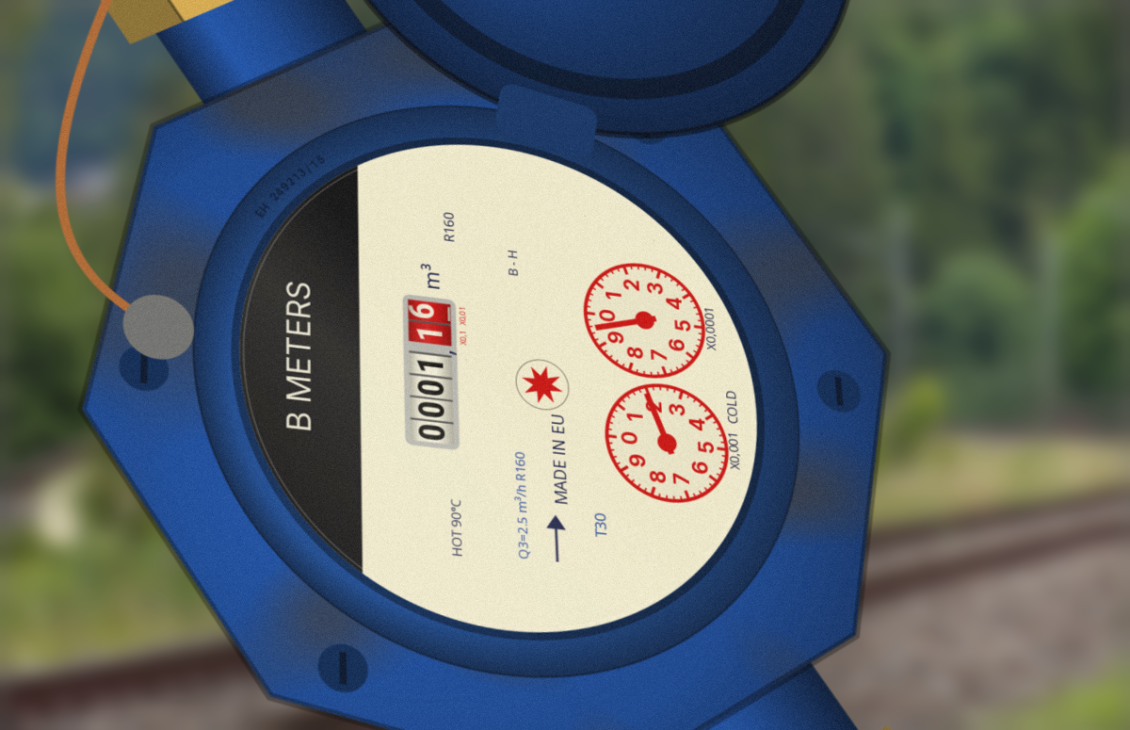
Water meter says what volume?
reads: 1.1619 m³
